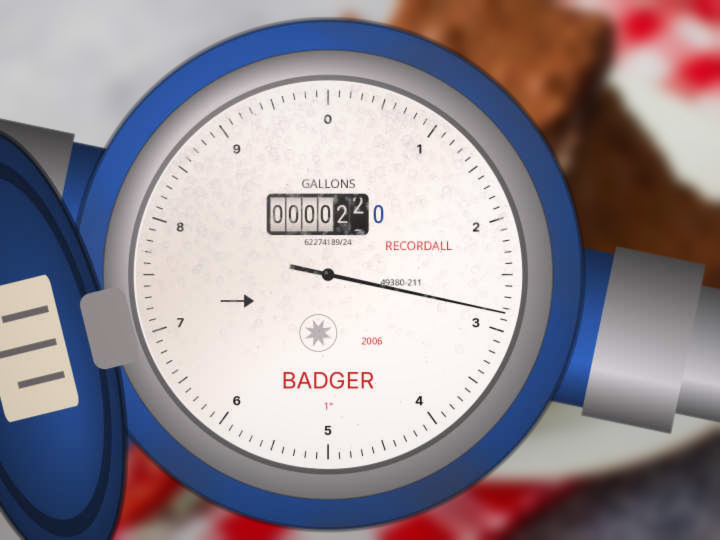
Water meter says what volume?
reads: 222.8 gal
